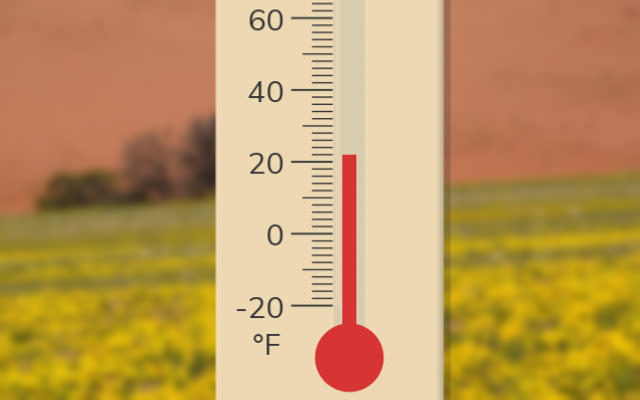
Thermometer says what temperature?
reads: 22 °F
